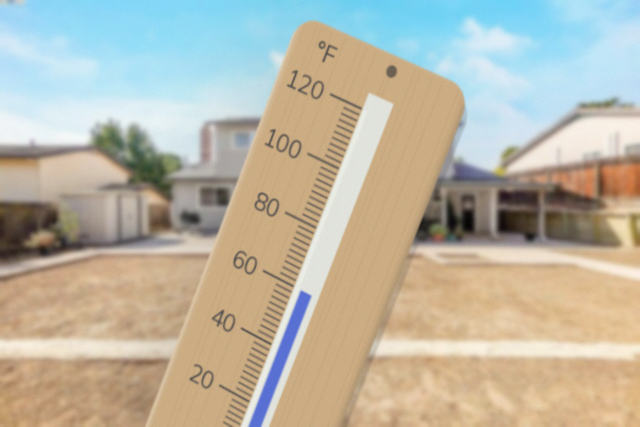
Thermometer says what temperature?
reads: 60 °F
